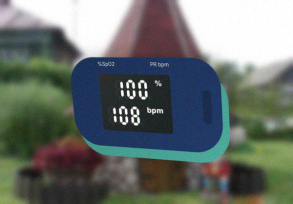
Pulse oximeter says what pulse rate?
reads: 108 bpm
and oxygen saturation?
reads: 100 %
